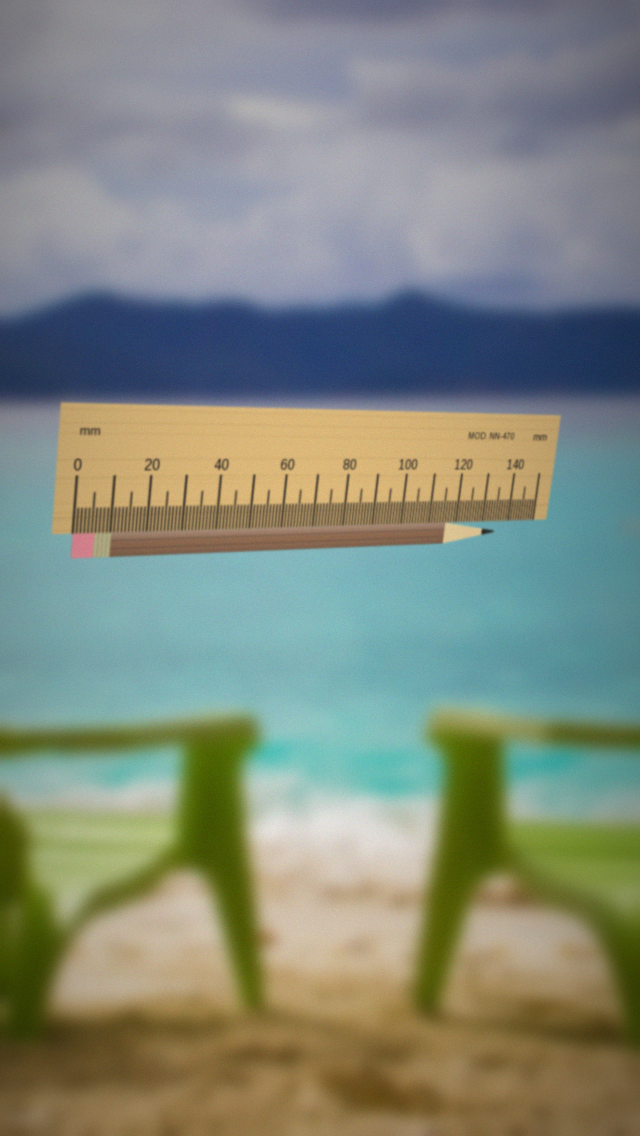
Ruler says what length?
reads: 135 mm
